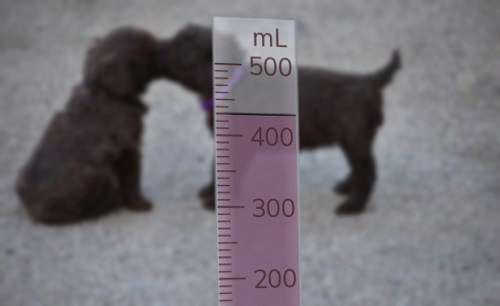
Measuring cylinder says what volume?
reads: 430 mL
